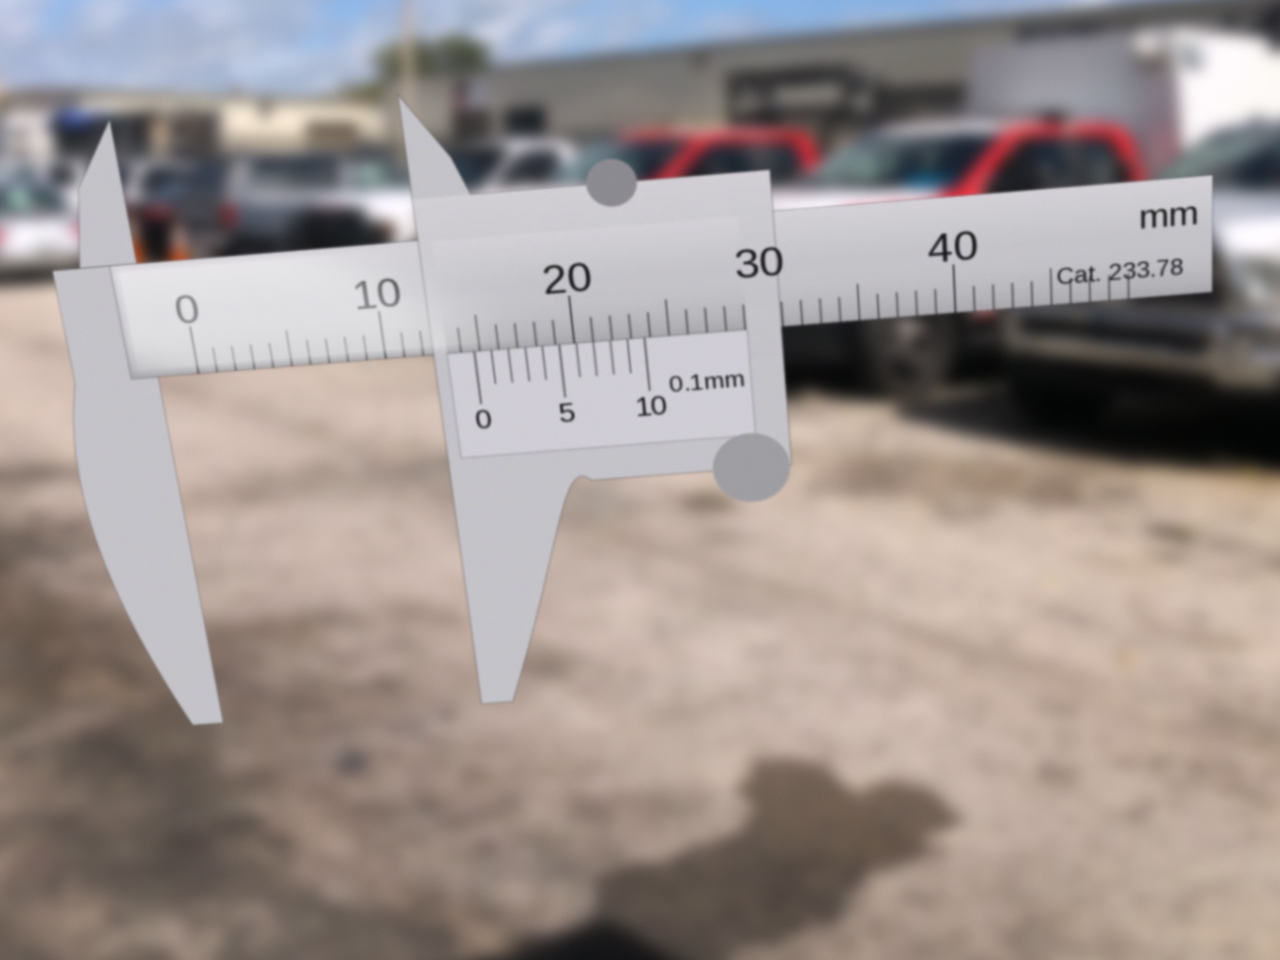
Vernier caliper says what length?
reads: 14.7 mm
